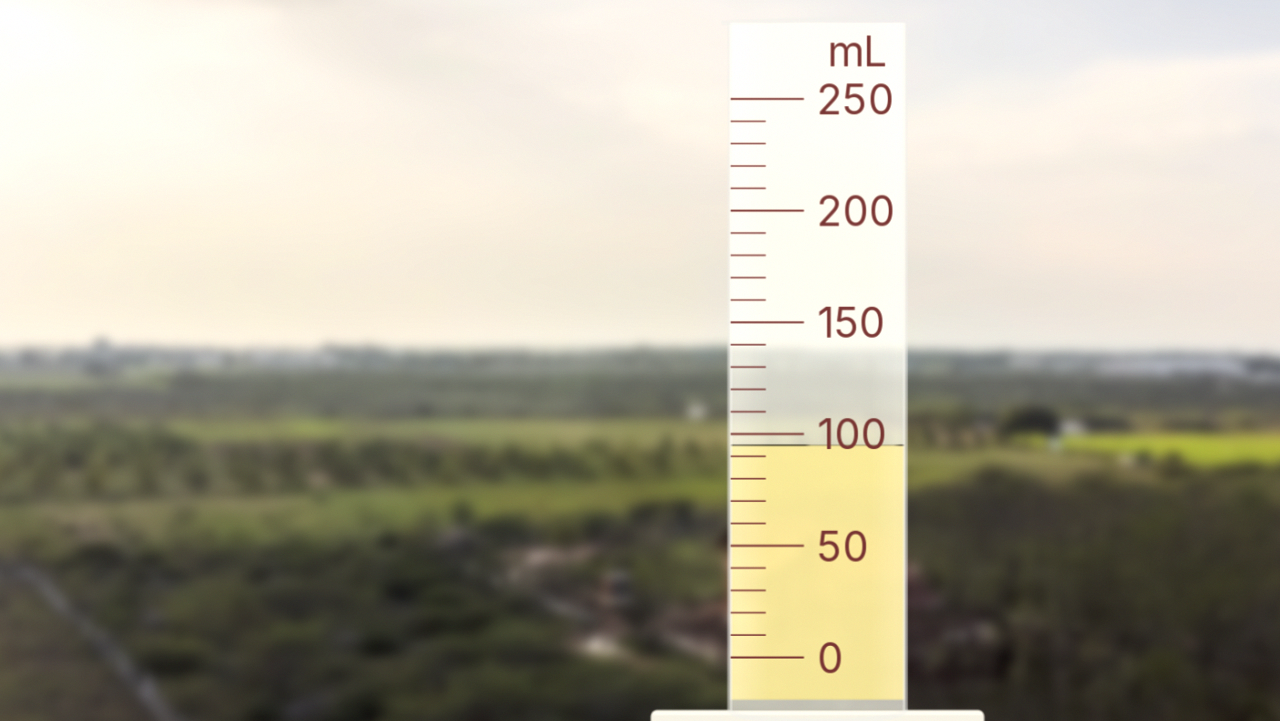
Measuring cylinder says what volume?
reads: 95 mL
